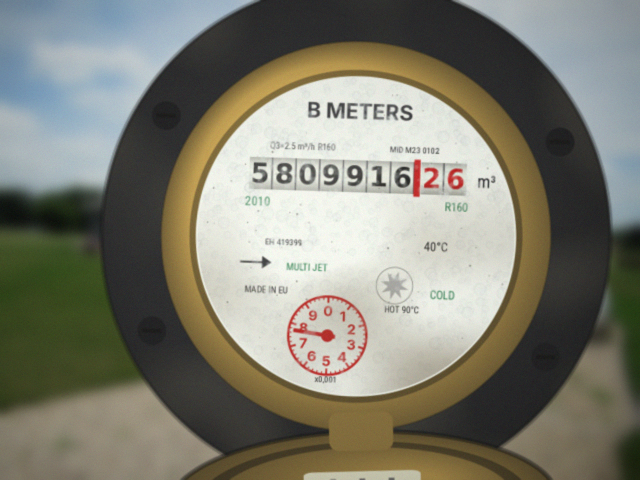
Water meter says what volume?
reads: 5809916.267 m³
